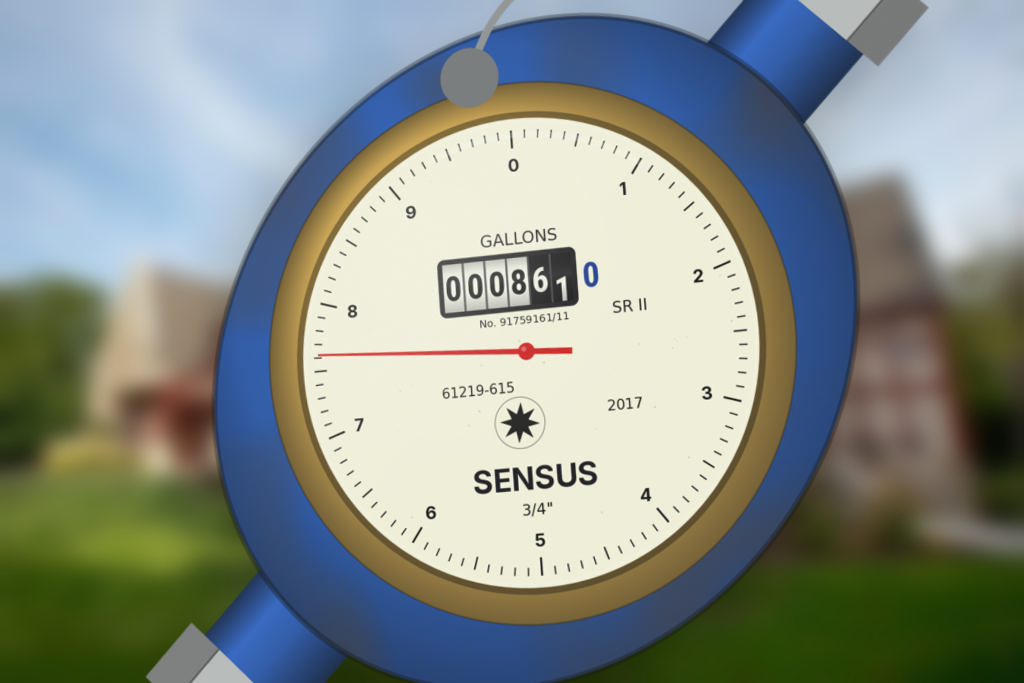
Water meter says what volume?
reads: 8607.6 gal
